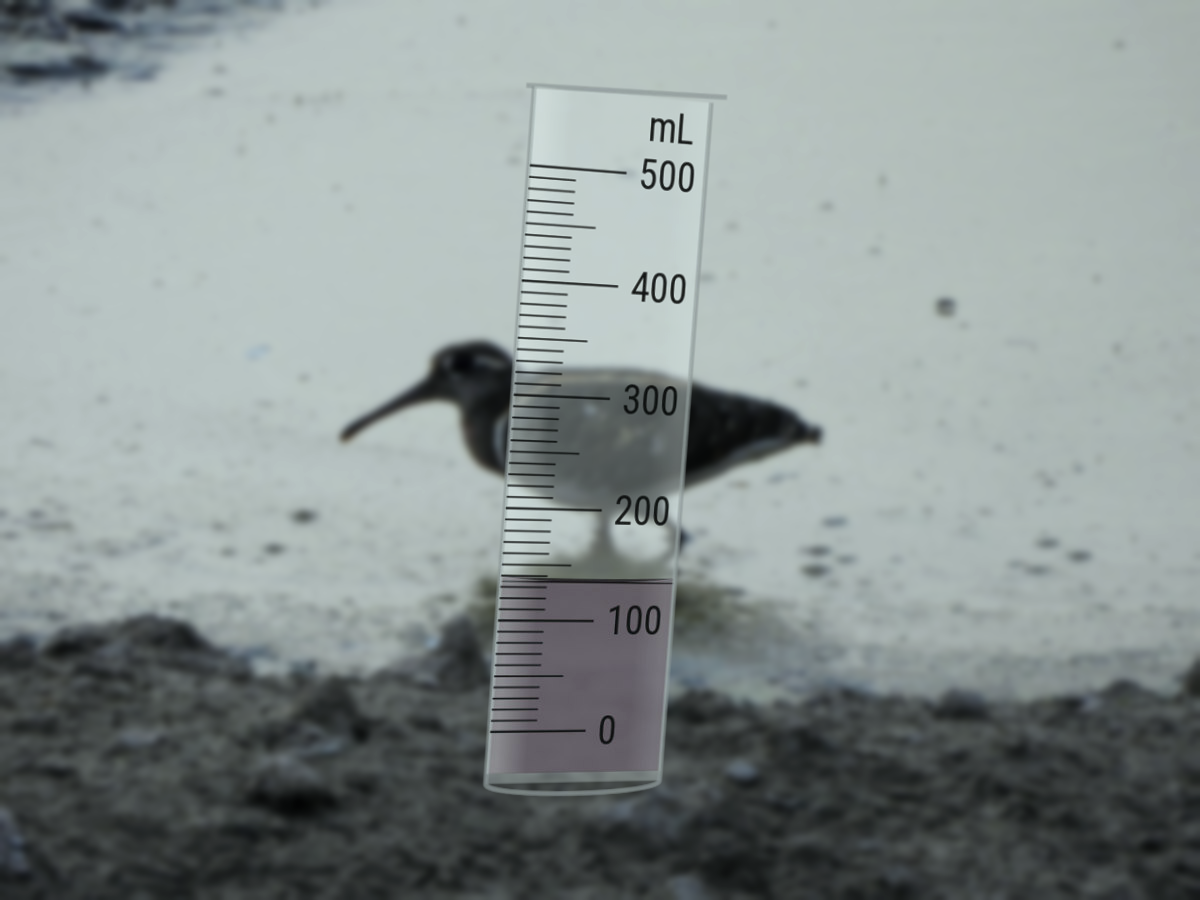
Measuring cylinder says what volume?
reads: 135 mL
